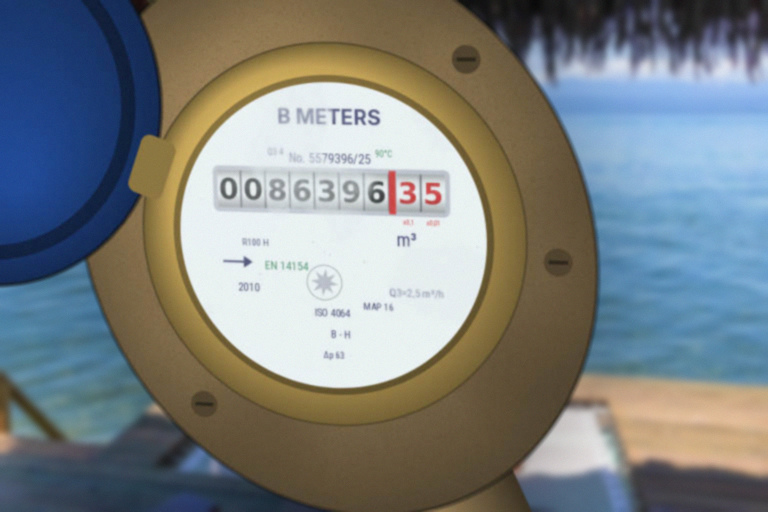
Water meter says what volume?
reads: 86396.35 m³
